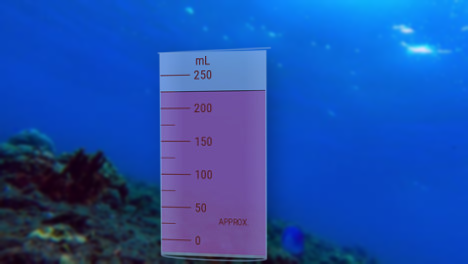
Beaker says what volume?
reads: 225 mL
